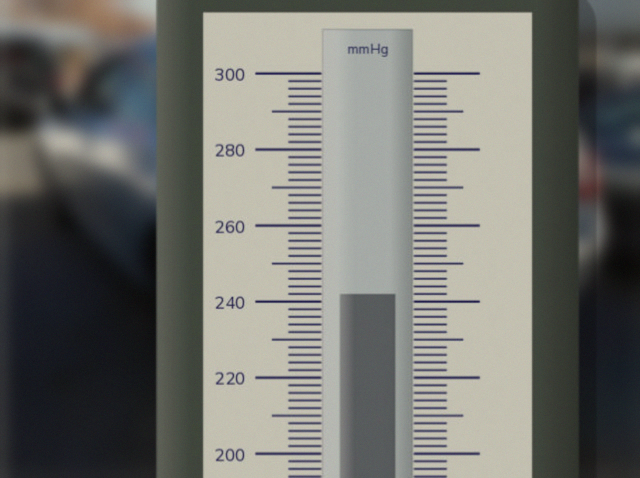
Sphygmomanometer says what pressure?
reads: 242 mmHg
